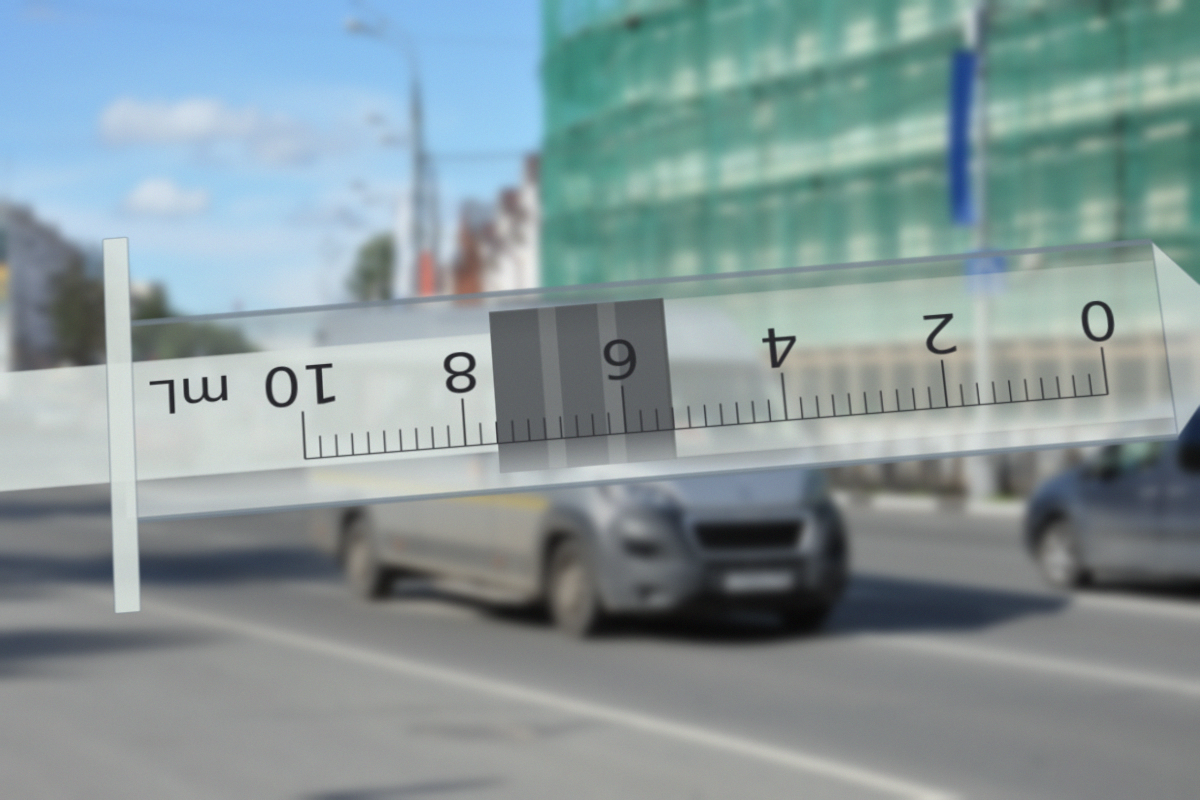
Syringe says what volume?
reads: 5.4 mL
